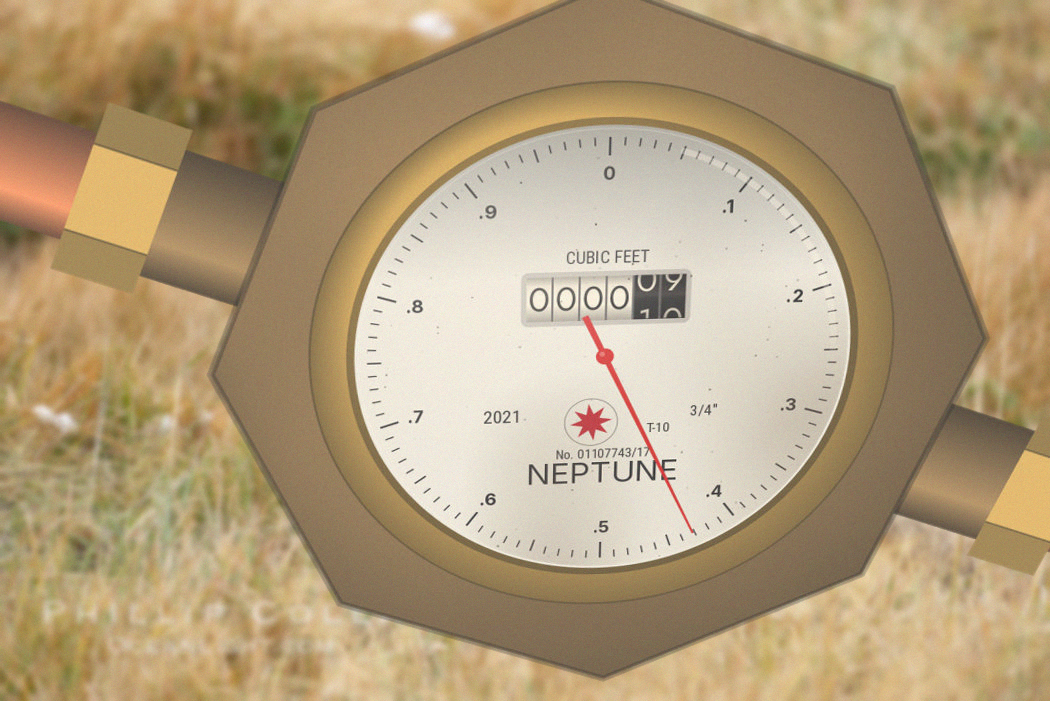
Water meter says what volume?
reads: 9.43 ft³
